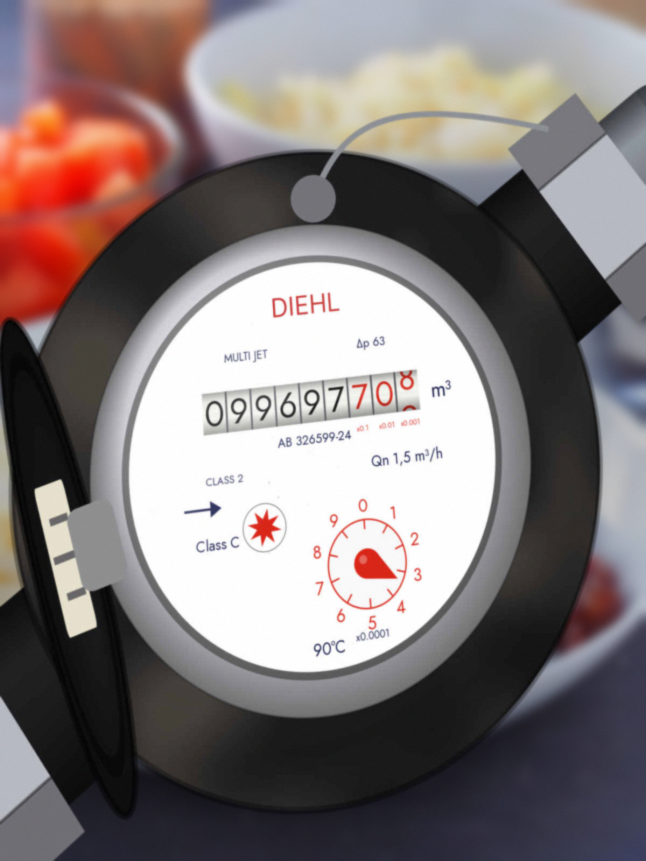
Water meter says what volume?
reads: 99697.7083 m³
